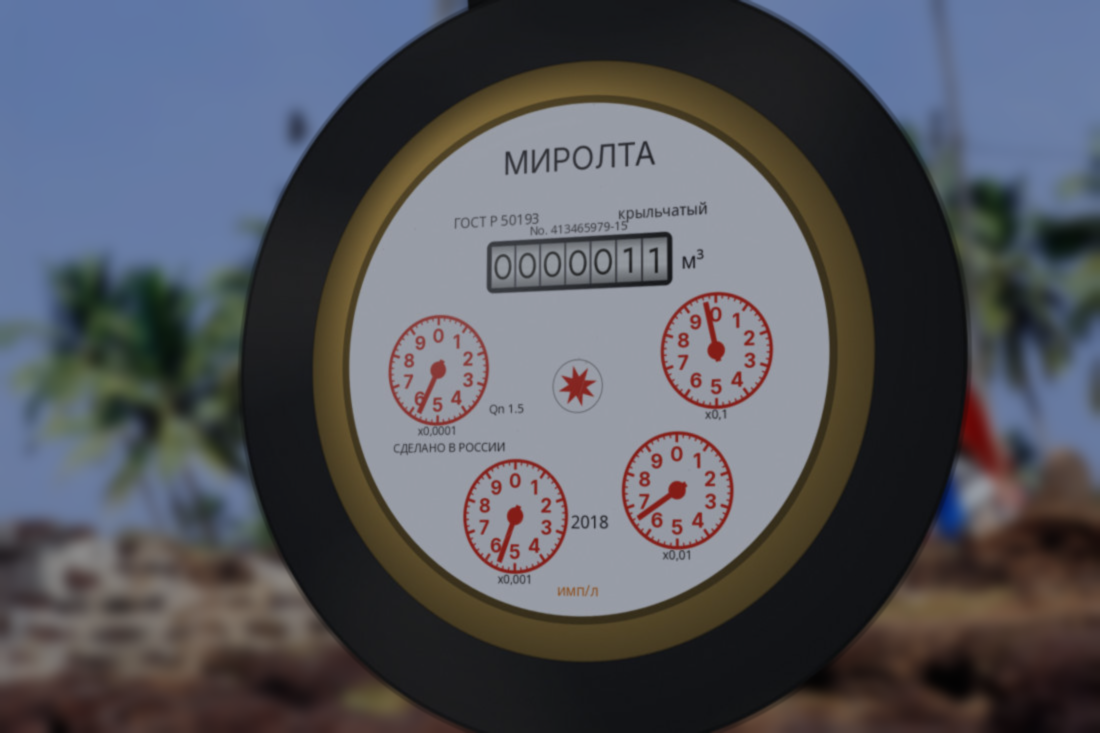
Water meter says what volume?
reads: 10.9655 m³
